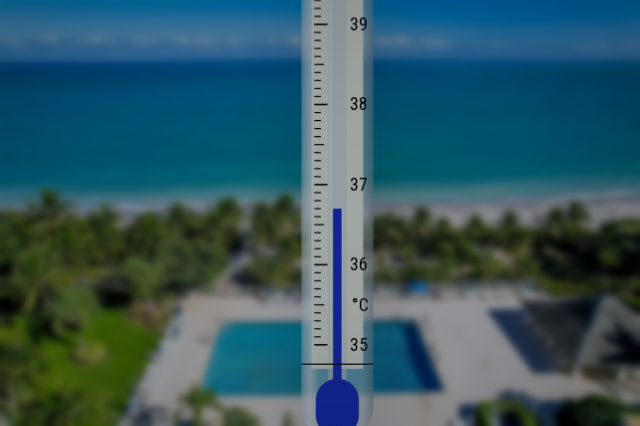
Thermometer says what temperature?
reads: 36.7 °C
